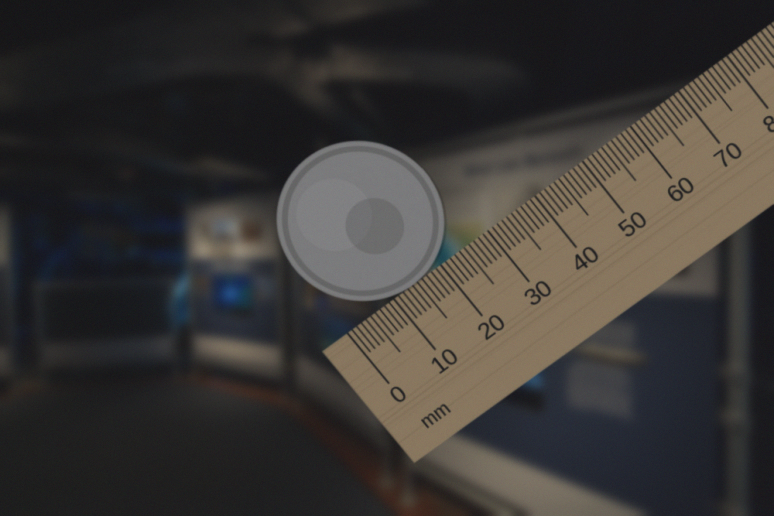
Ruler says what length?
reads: 28 mm
